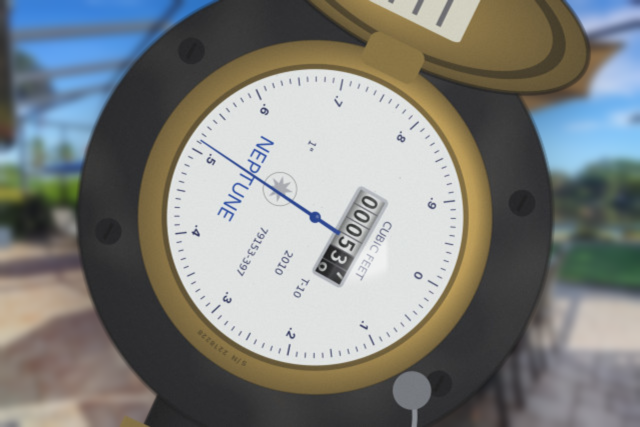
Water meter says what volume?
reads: 537.51 ft³
